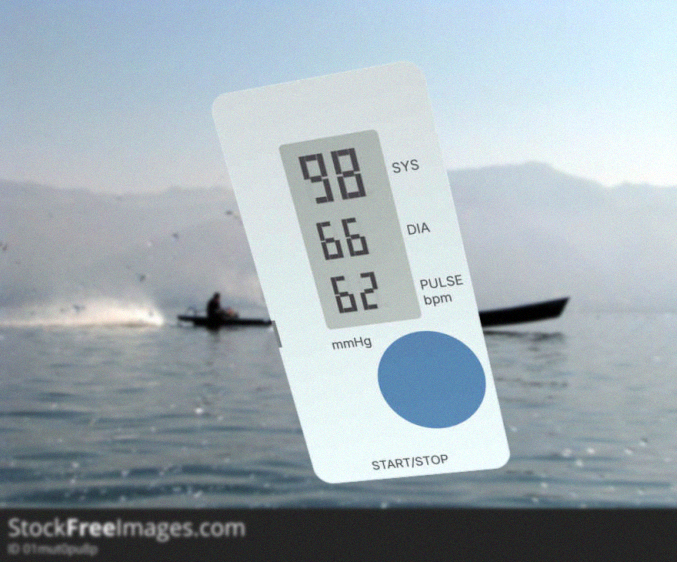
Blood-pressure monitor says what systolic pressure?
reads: 98 mmHg
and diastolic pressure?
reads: 66 mmHg
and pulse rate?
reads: 62 bpm
